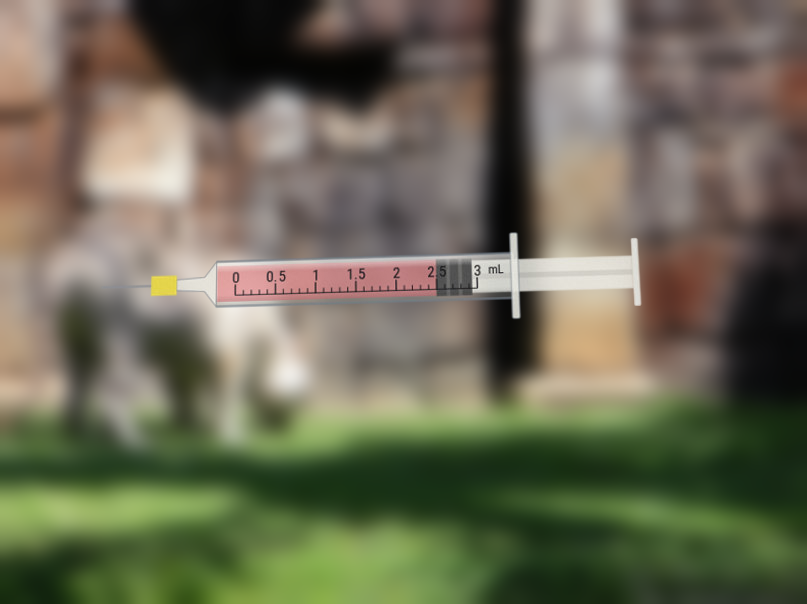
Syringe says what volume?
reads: 2.5 mL
